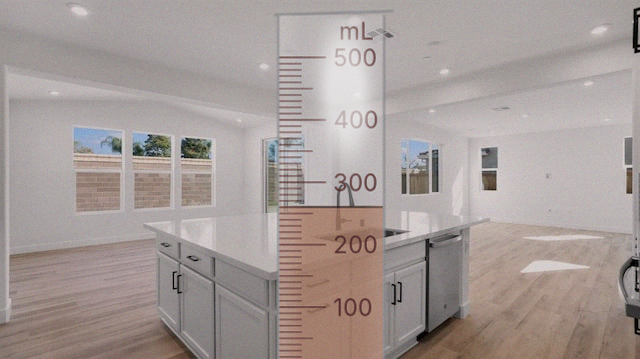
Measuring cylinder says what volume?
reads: 260 mL
